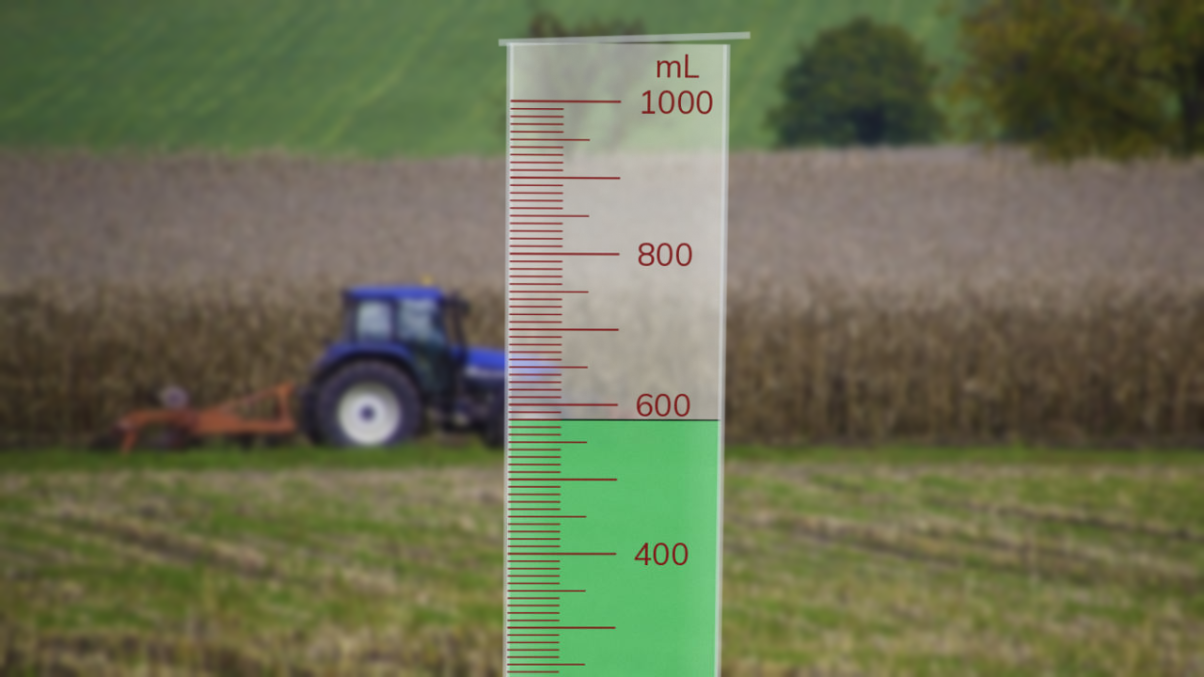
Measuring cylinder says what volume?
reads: 580 mL
